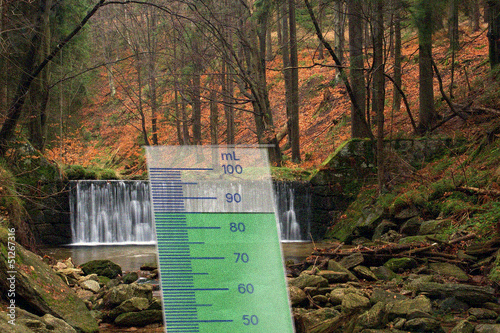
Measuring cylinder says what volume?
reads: 85 mL
